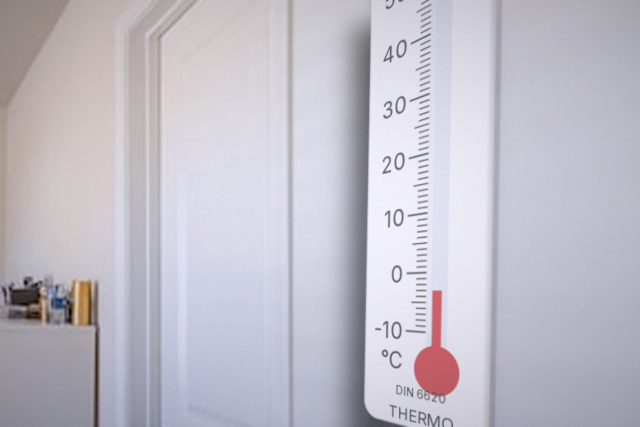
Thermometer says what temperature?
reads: -3 °C
